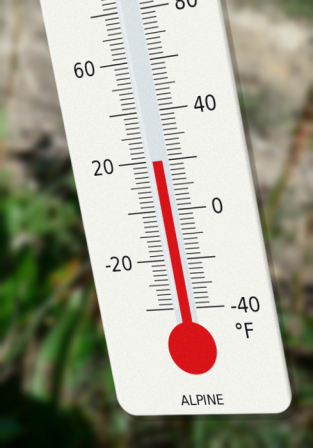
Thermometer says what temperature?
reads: 20 °F
